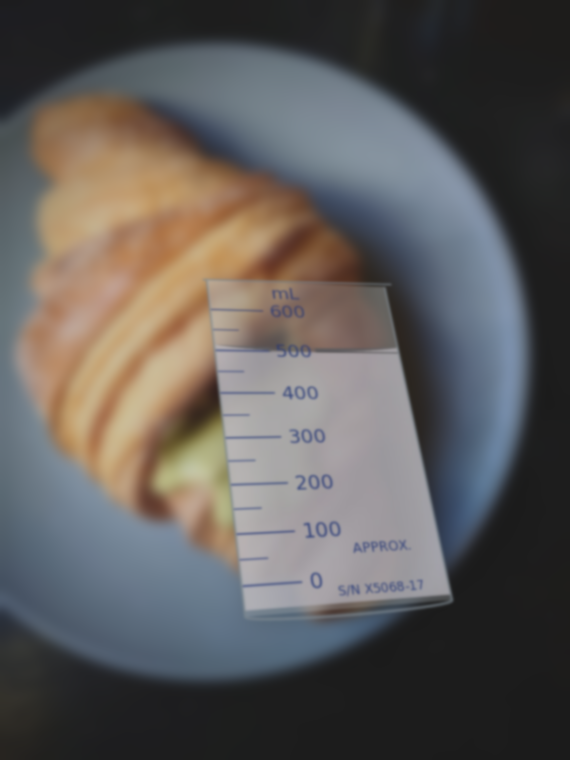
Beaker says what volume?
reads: 500 mL
